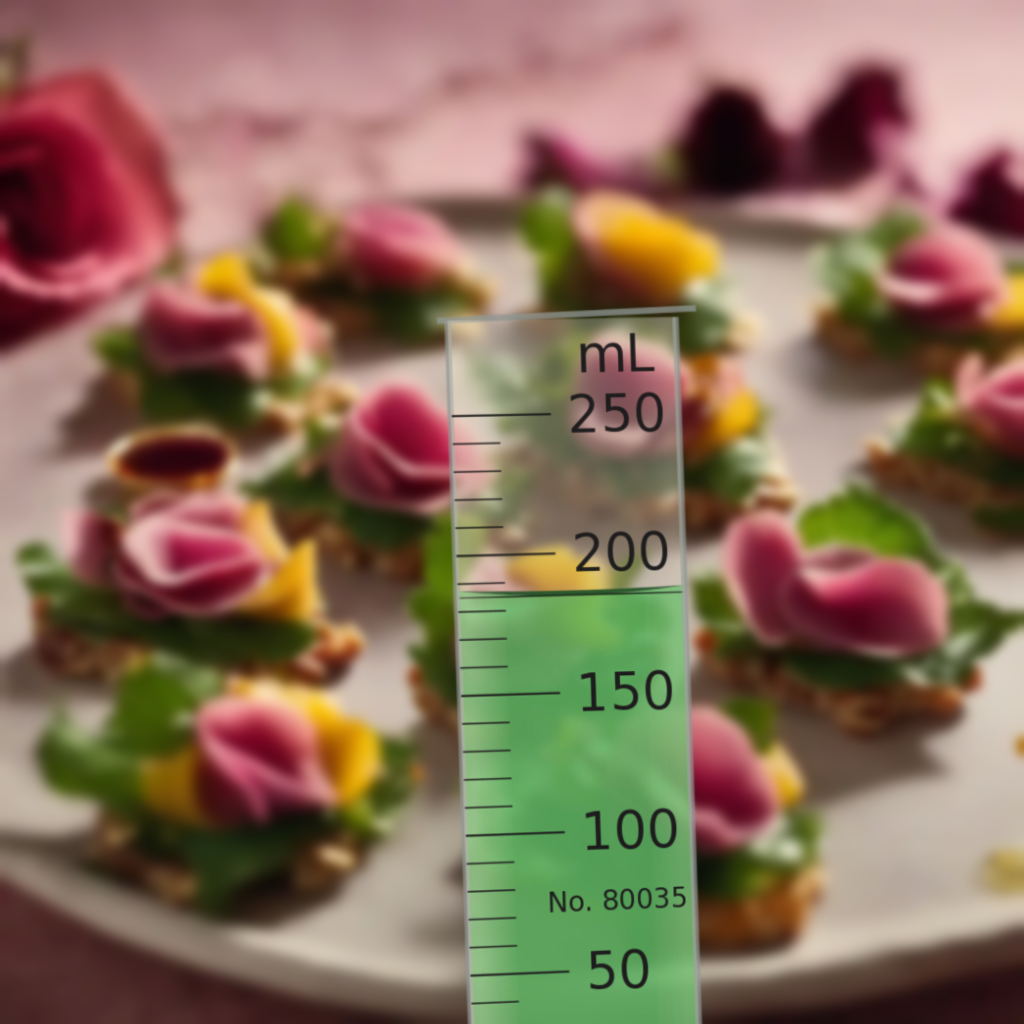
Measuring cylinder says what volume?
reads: 185 mL
